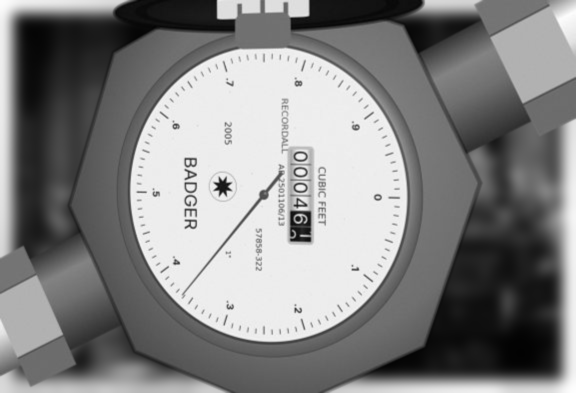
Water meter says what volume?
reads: 461.36 ft³
